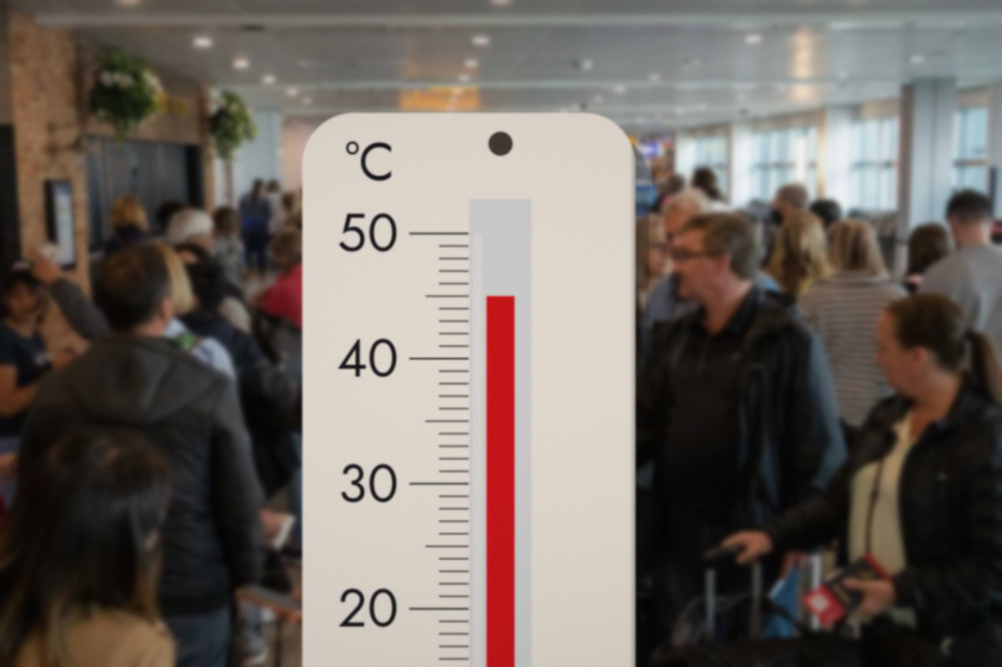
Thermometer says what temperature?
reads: 45 °C
